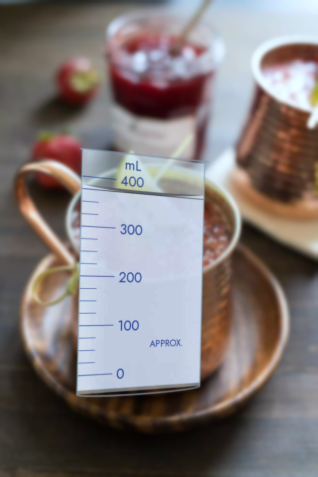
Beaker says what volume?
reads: 375 mL
